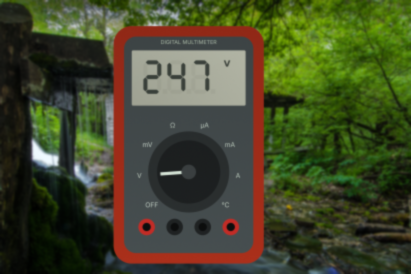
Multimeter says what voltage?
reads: 247 V
